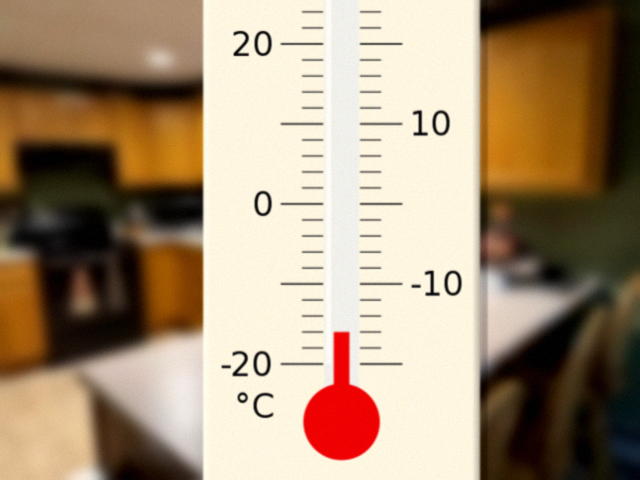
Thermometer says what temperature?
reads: -16 °C
